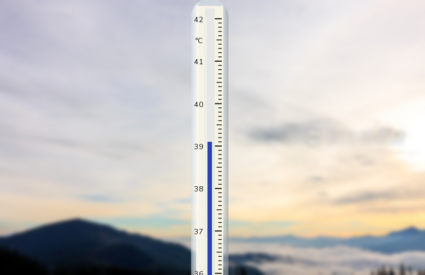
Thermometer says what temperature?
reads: 39.1 °C
